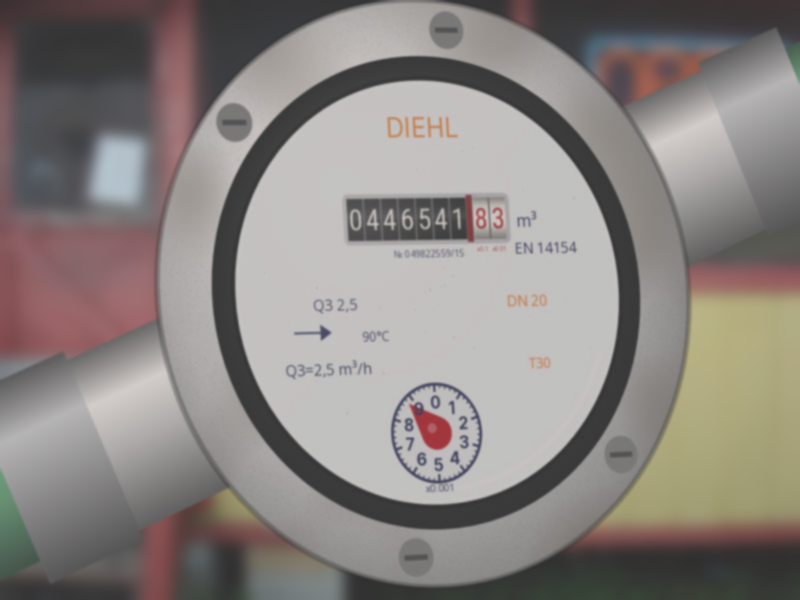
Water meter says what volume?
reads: 446541.838 m³
